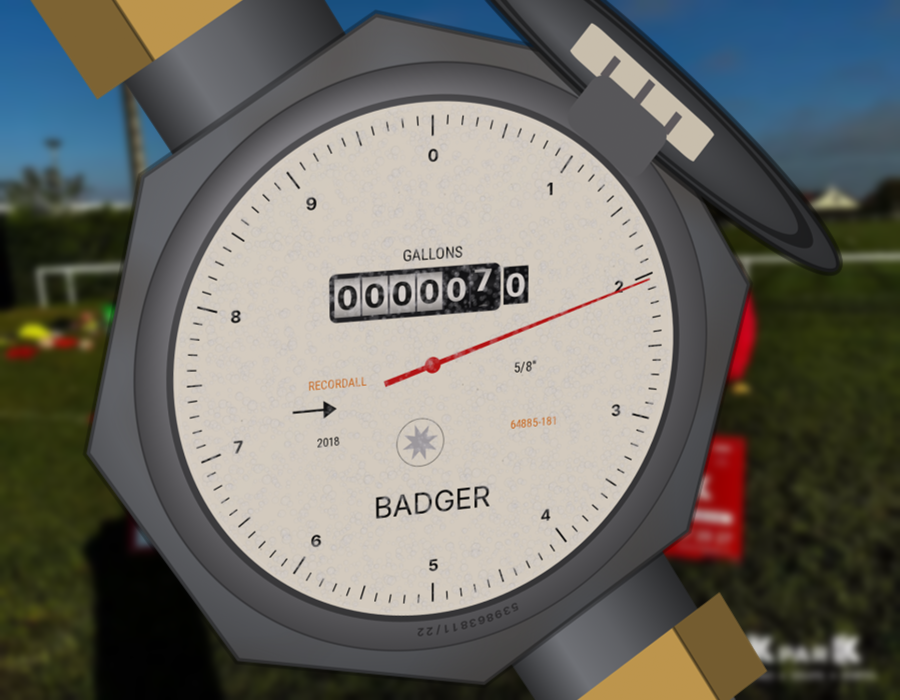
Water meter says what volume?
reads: 72.0 gal
